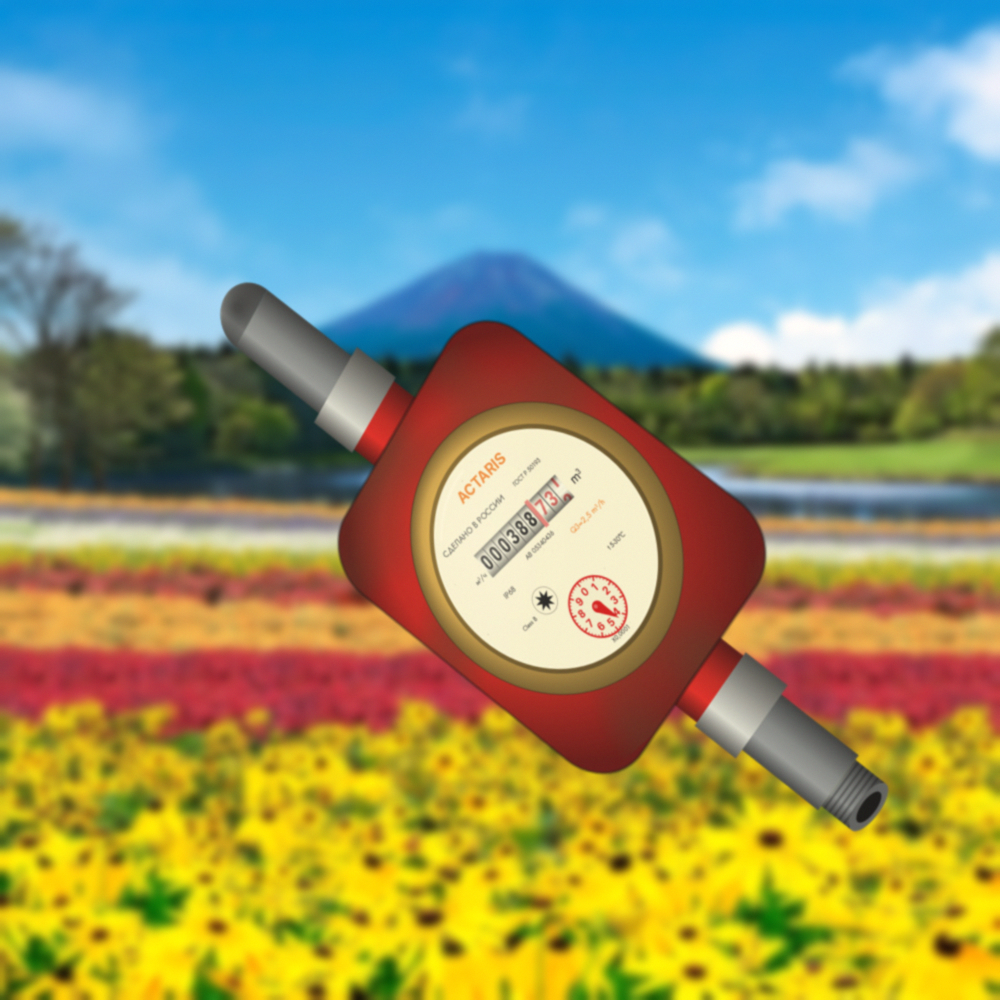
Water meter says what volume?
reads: 388.7314 m³
